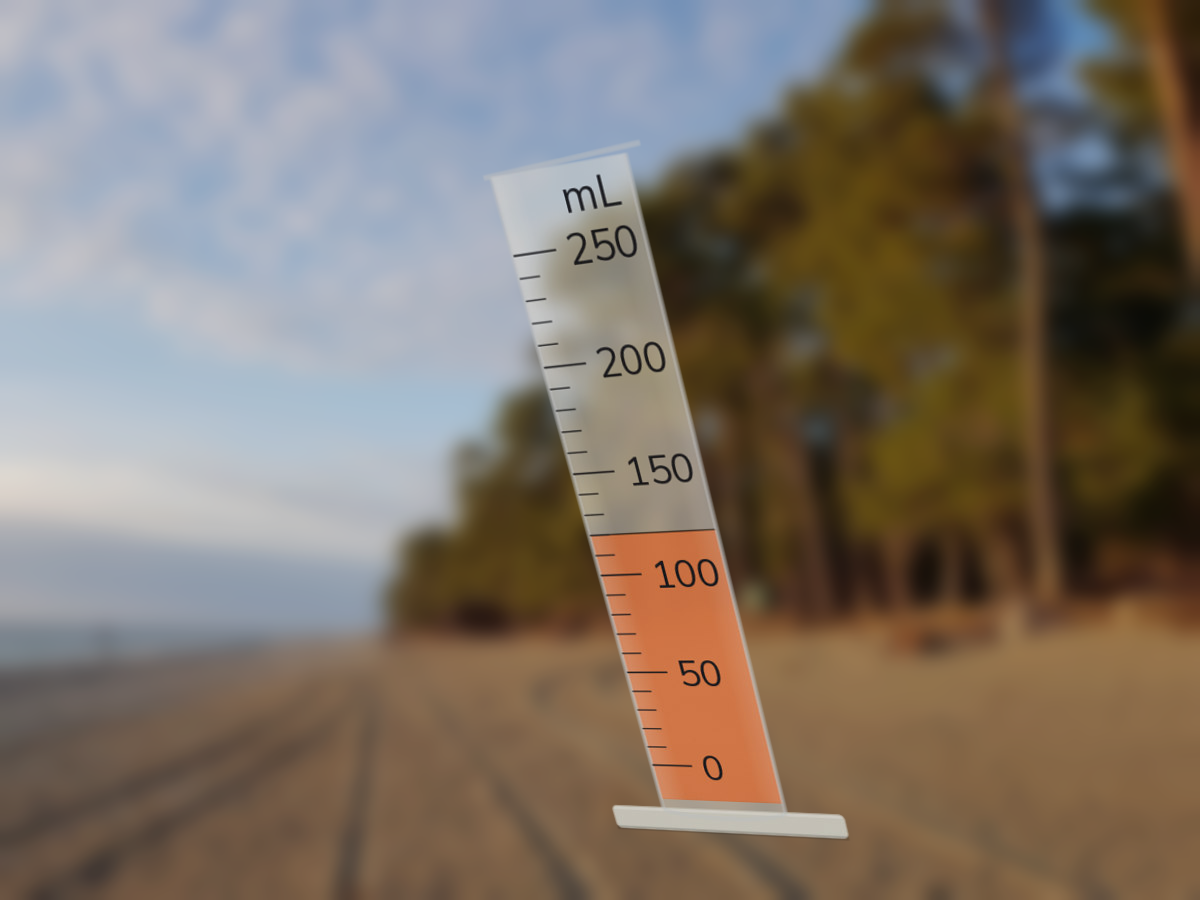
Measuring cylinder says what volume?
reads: 120 mL
